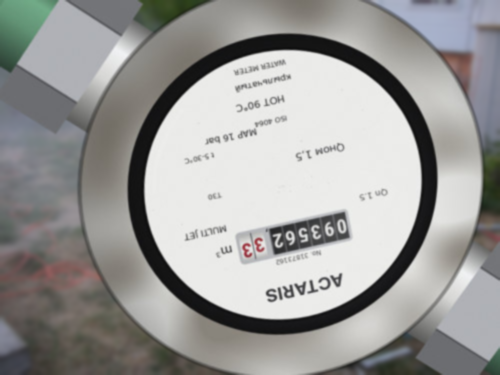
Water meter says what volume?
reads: 93562.33 m³
